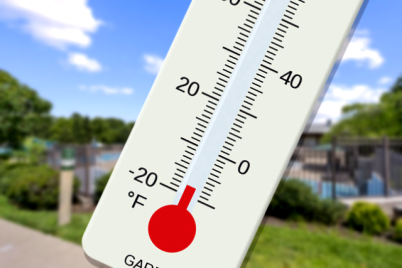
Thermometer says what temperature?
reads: -16 °F
